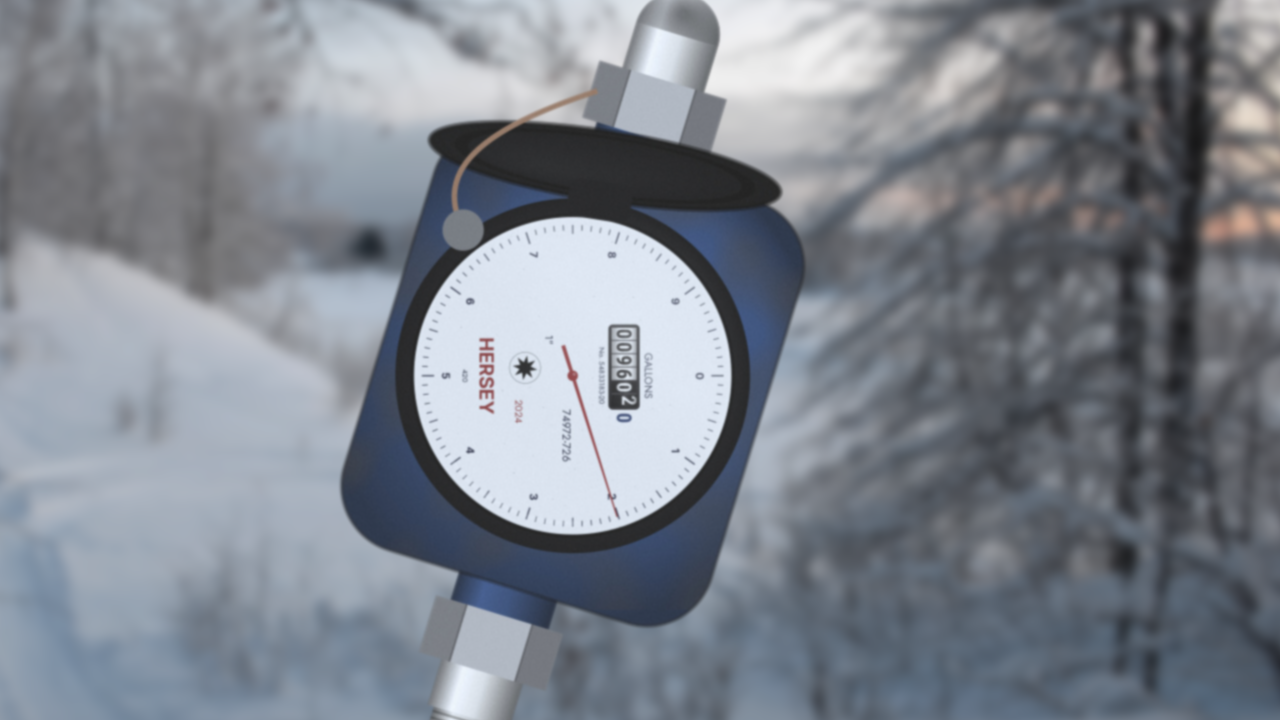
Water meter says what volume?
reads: 96022.0 gal
